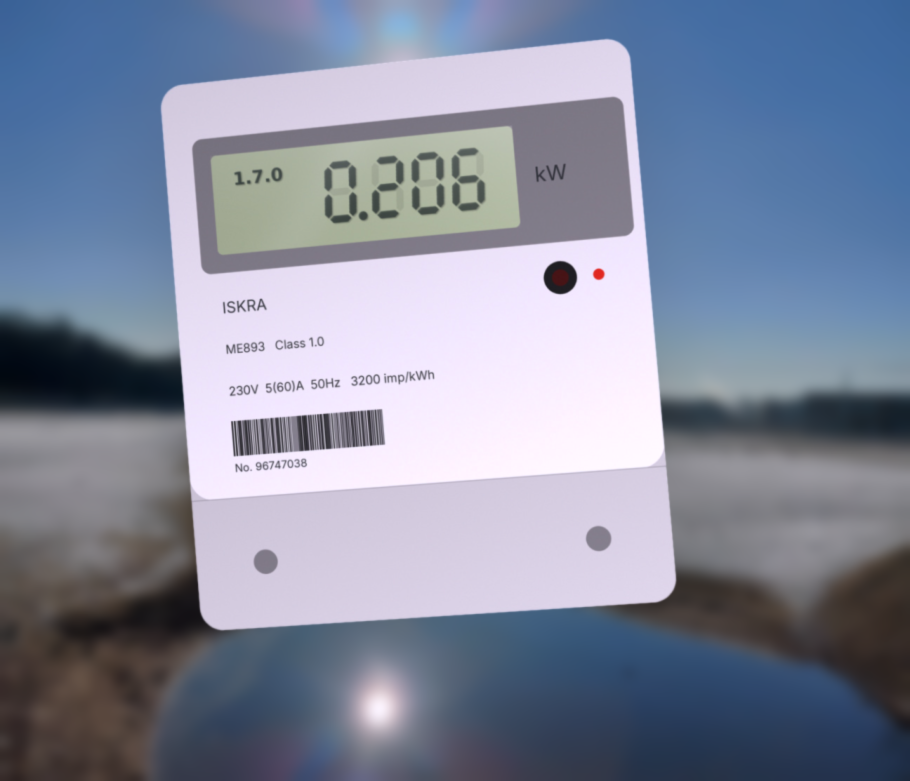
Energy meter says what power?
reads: 0.206 kW
